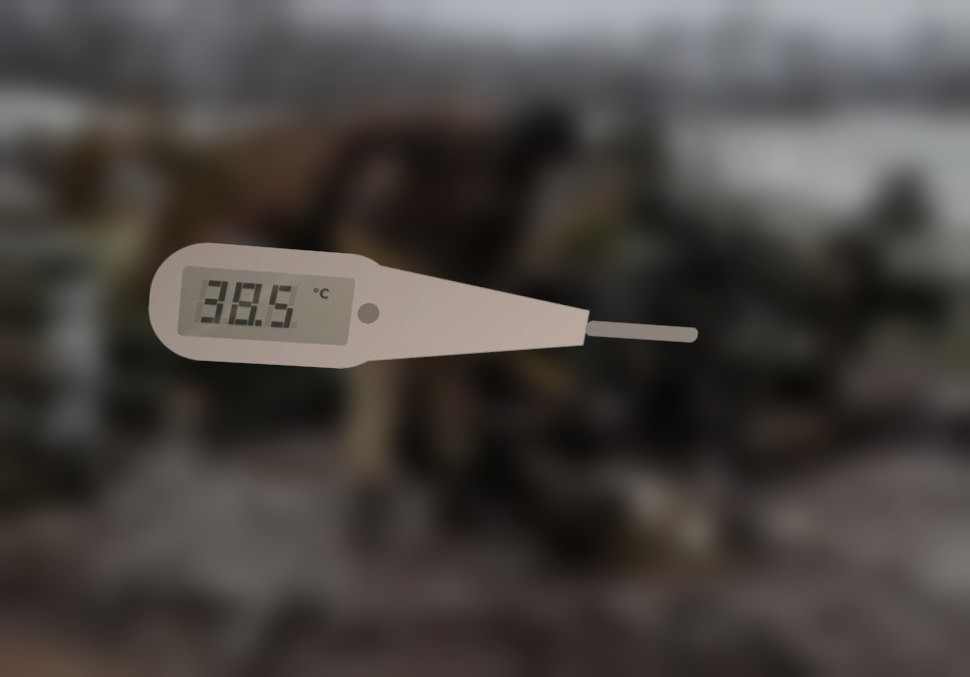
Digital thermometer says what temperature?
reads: 38.5 °C
